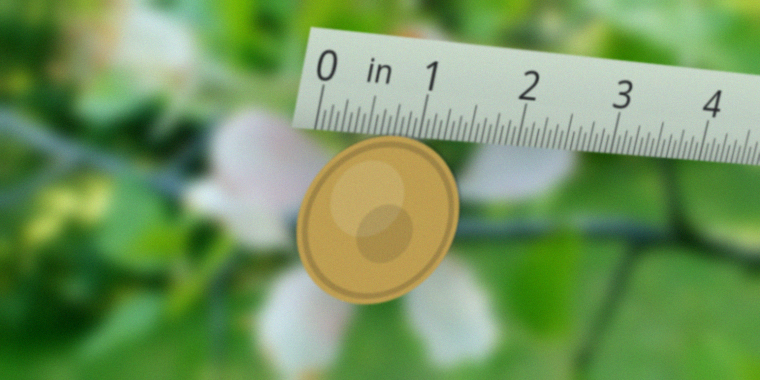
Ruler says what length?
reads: 1.5625 in
